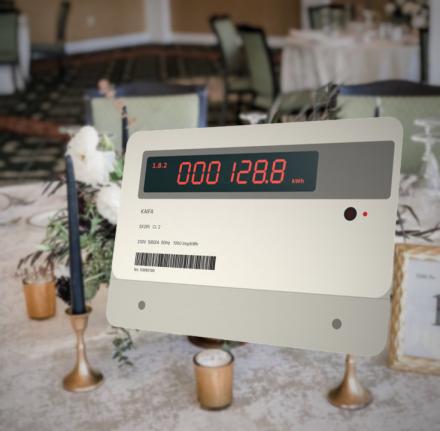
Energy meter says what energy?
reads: 128.8 kWh
